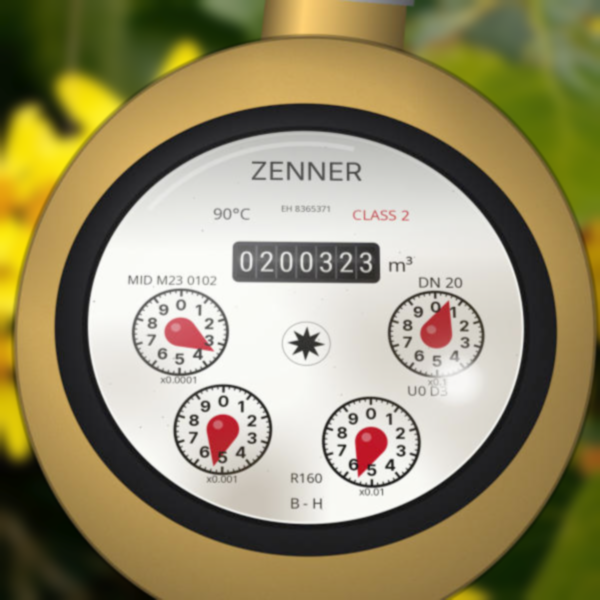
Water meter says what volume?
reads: 200323.0553 m³
